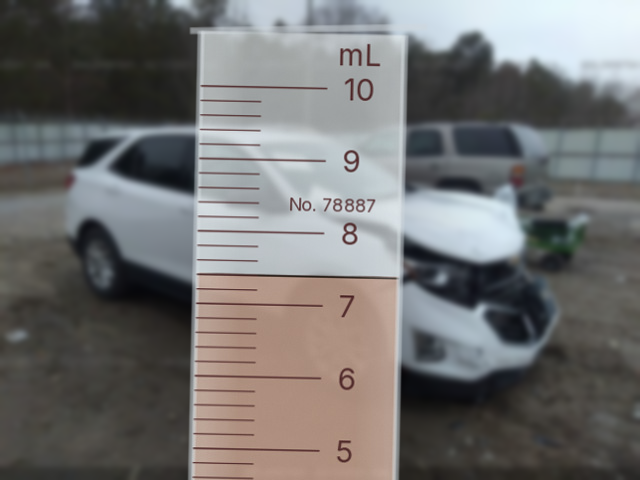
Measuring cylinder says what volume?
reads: 7.4 mL
